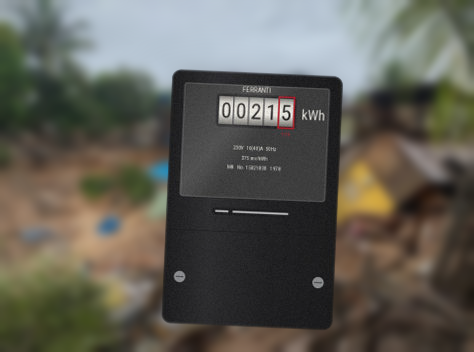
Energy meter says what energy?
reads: 21.5 kWh
